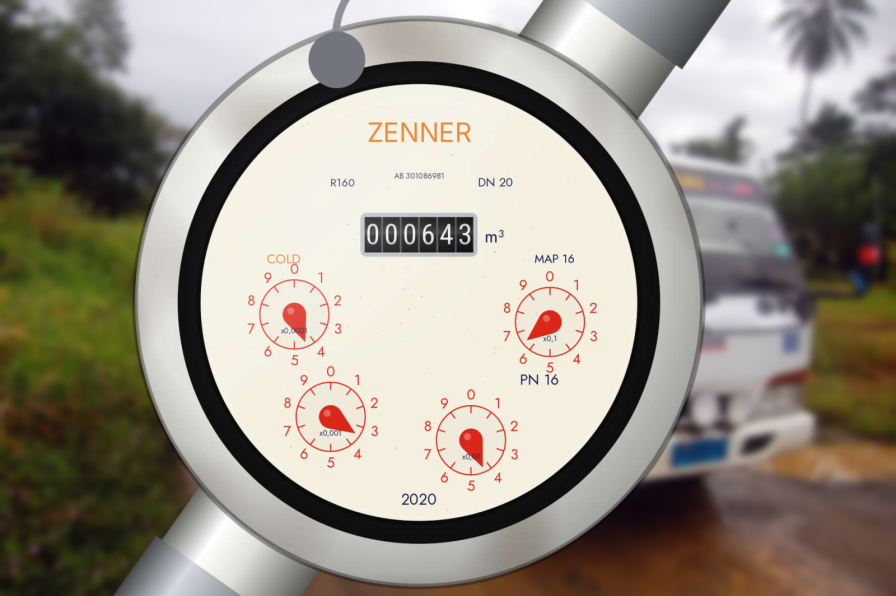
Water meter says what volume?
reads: 643.6434 m³
